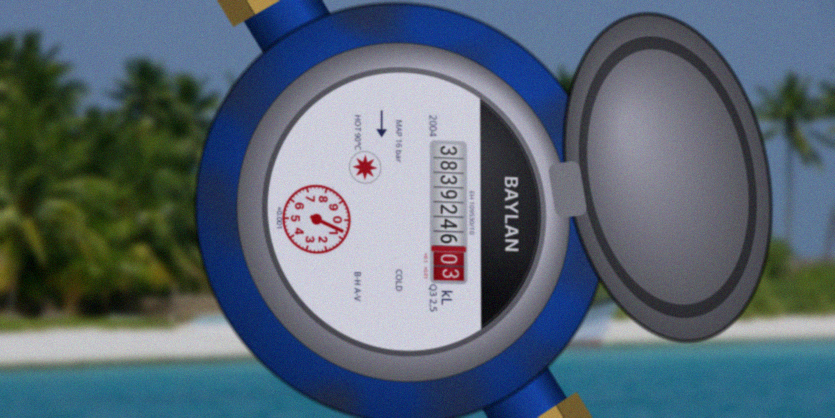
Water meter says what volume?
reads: 3839246.030 kL
